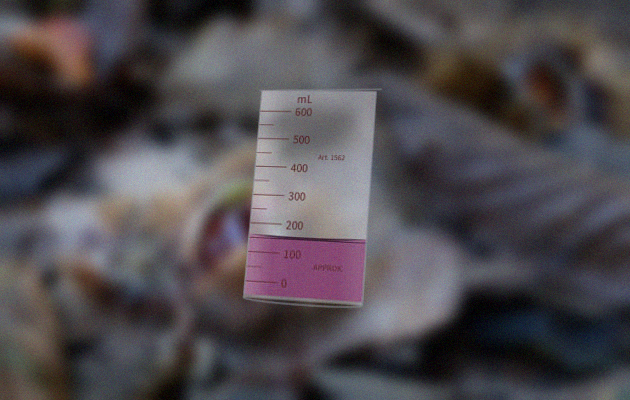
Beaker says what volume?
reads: 150 mL
